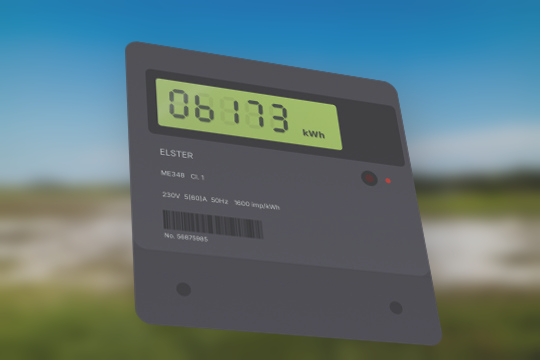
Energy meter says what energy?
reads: 6173 kWh
